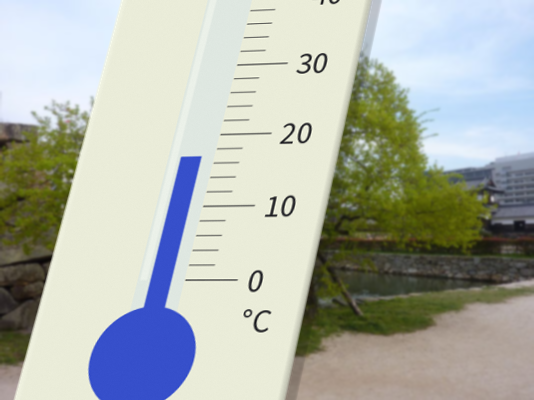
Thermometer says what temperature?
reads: 17 °C
